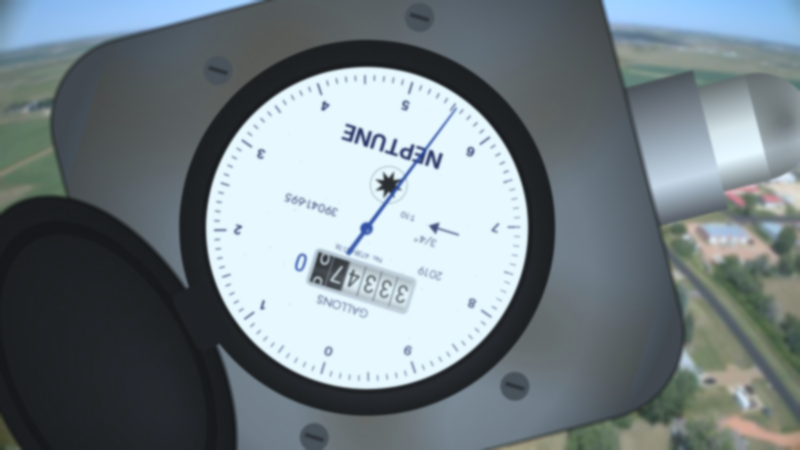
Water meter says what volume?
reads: 3334785.5 gal
